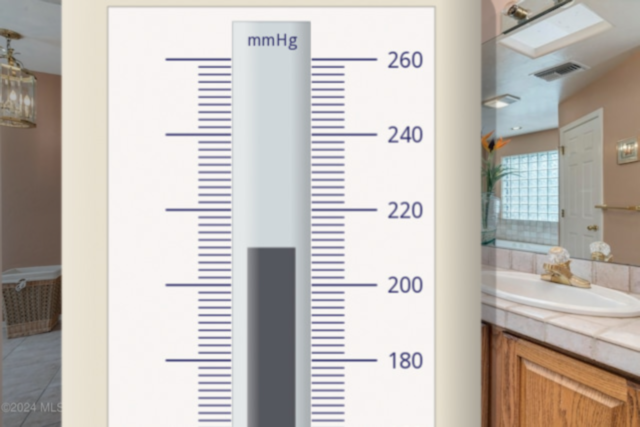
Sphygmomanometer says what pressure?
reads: 210 mmHg
